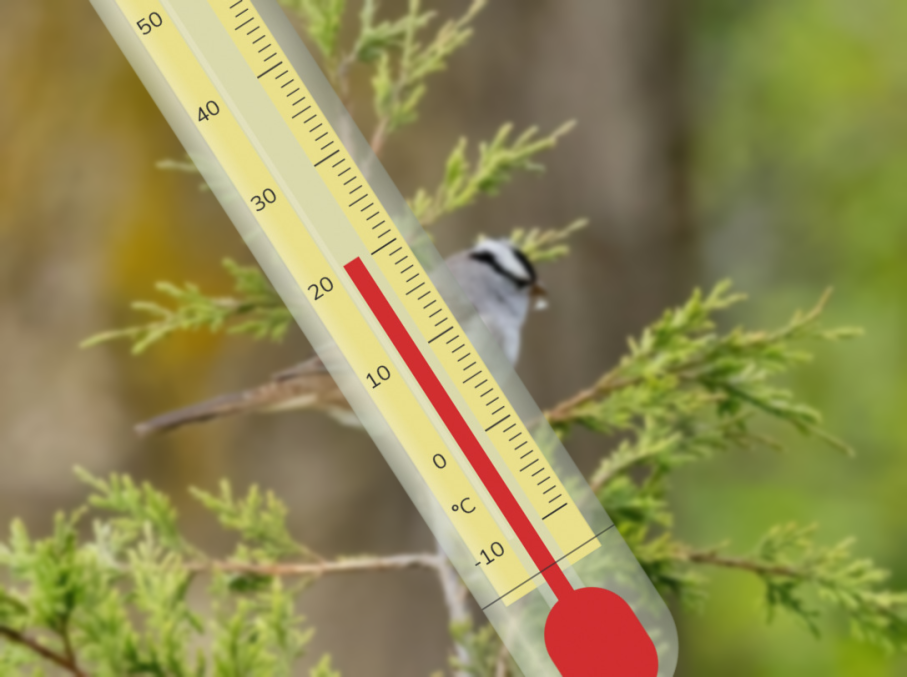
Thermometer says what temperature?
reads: 20.5 °C
